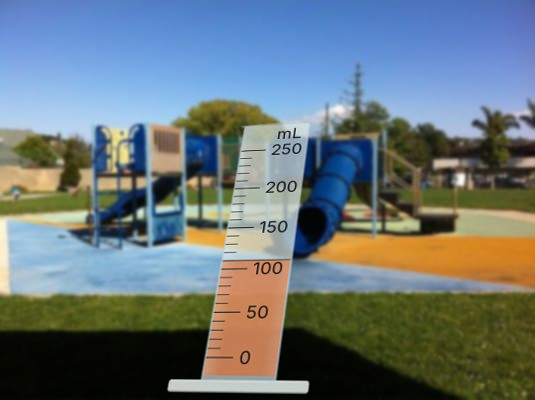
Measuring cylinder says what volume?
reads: 110 mL
